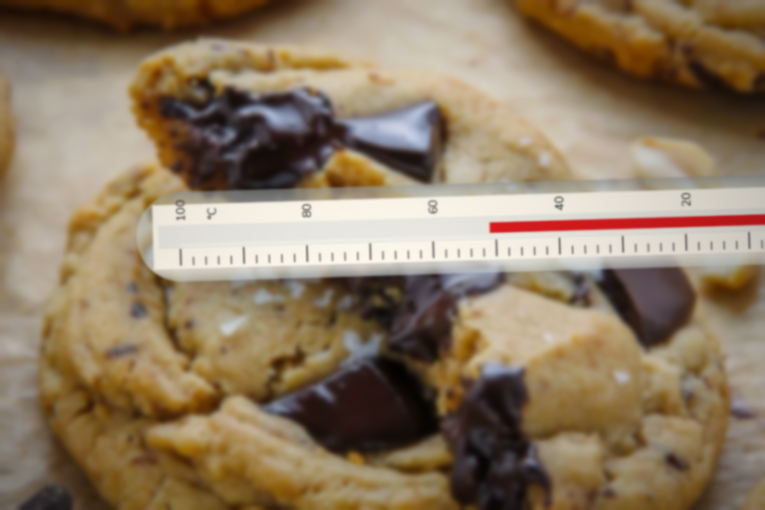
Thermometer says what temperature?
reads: 51 °C
